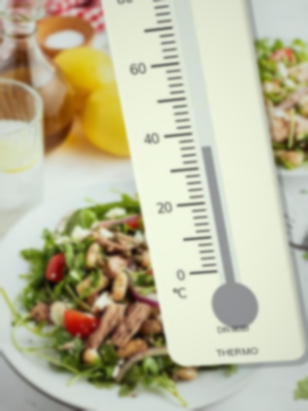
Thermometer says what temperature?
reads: 36 °C
